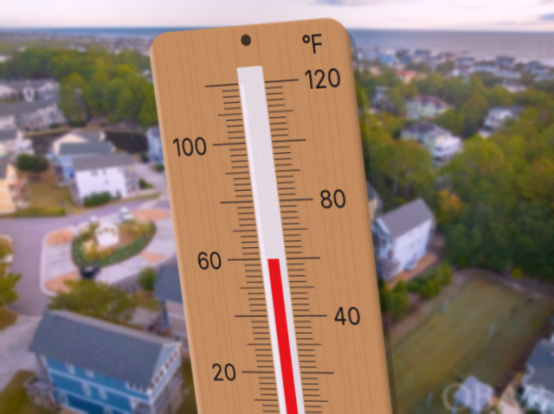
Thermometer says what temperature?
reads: 60 °F
